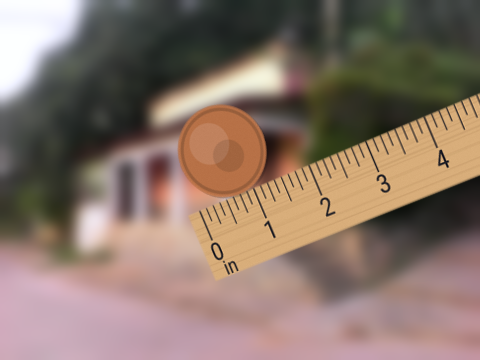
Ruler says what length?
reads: 1.5 in
